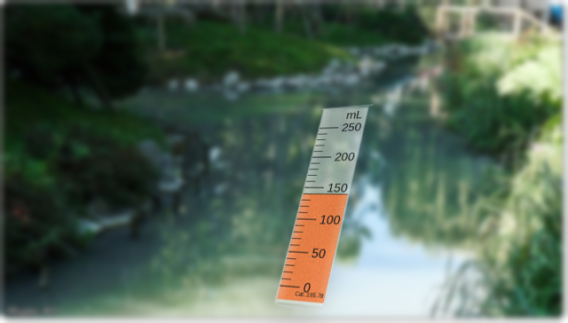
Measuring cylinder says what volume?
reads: 140 mL
